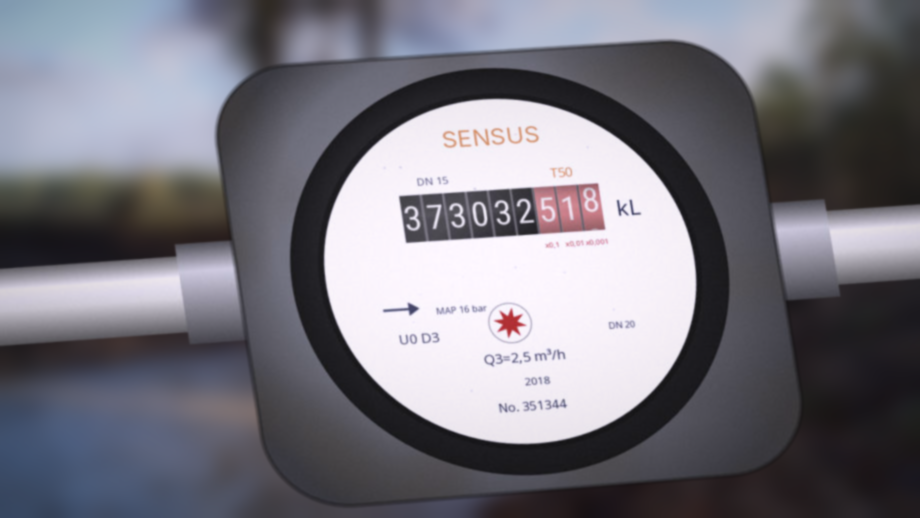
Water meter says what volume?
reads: 373032.518 kL
